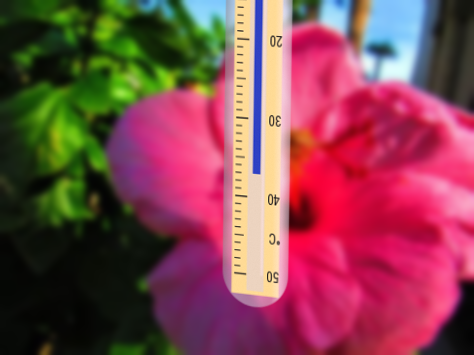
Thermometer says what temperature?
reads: 37 °C
